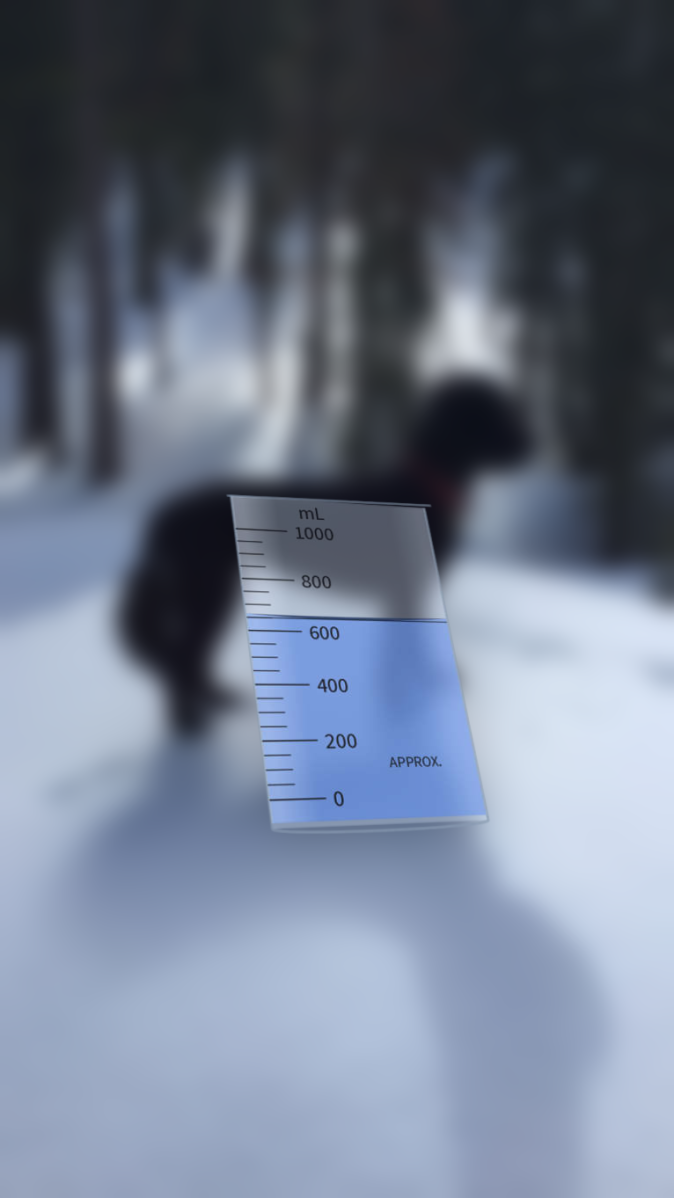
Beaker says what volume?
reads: 650 mL
